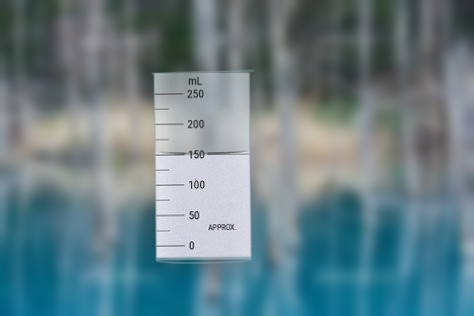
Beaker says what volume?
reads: 150 mL
